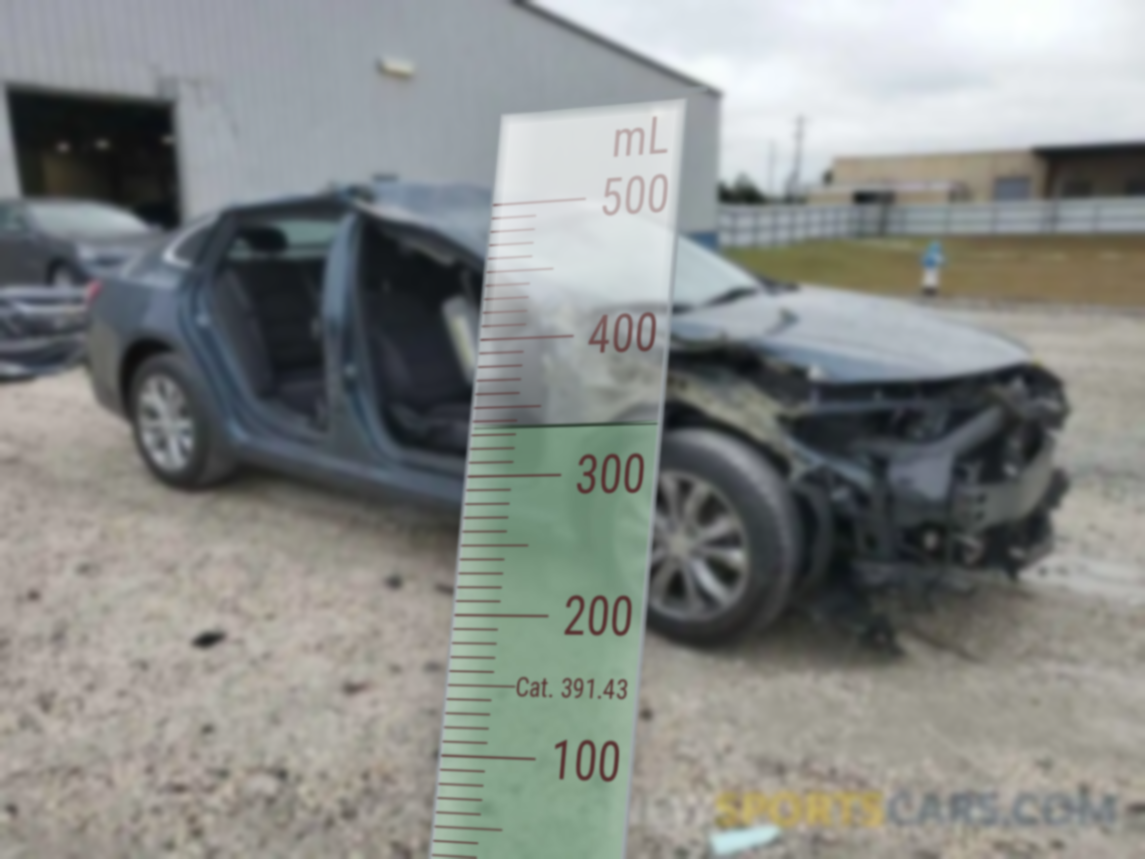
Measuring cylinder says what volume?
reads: 335 mL
